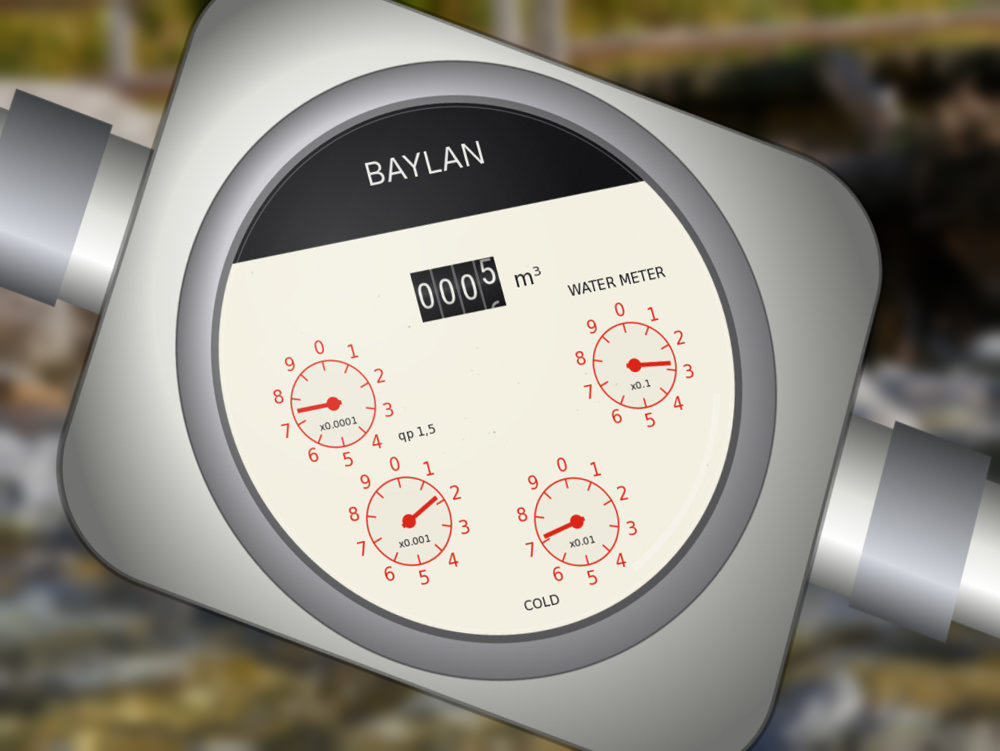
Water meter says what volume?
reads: 5.2717 m³
